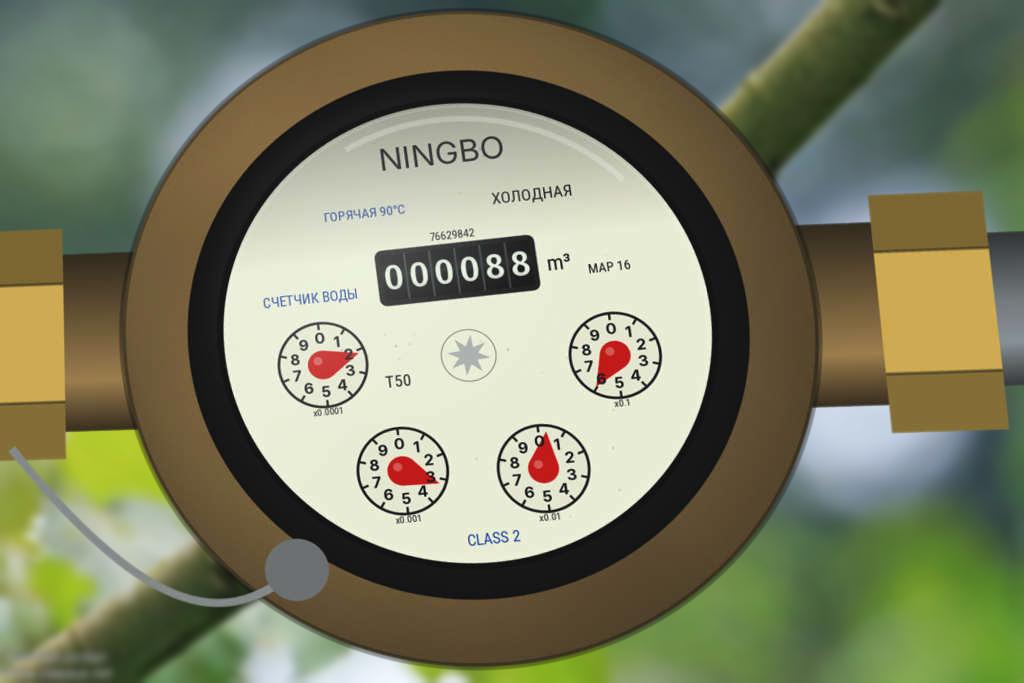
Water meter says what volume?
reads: 88.6032 m³
